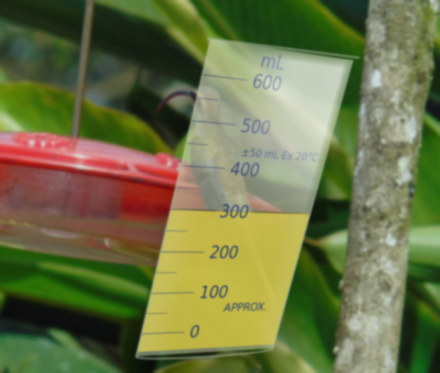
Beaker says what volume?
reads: 300 mL
